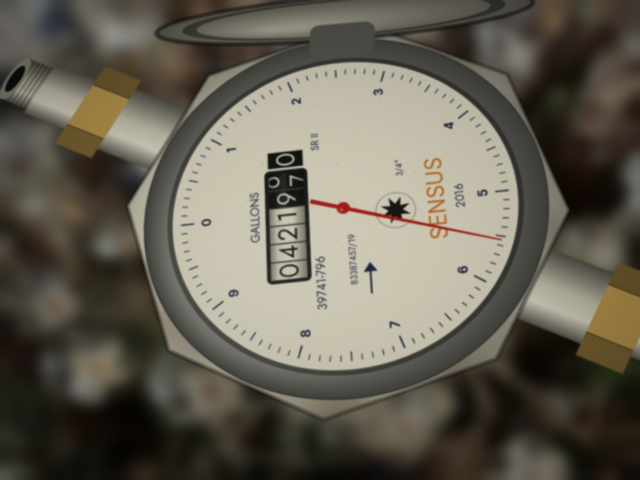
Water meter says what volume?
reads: 421965.5 gal
